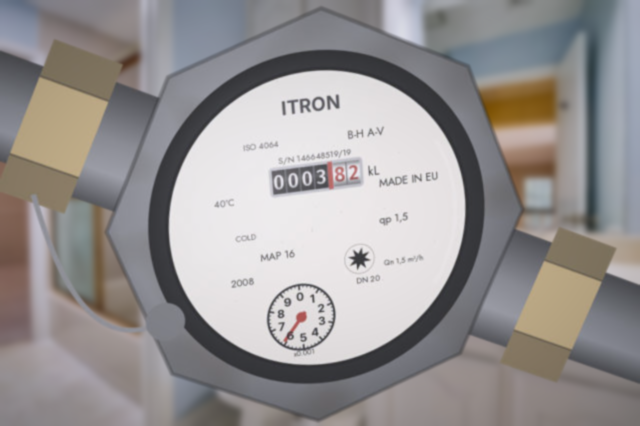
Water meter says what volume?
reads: 3.826 kL
